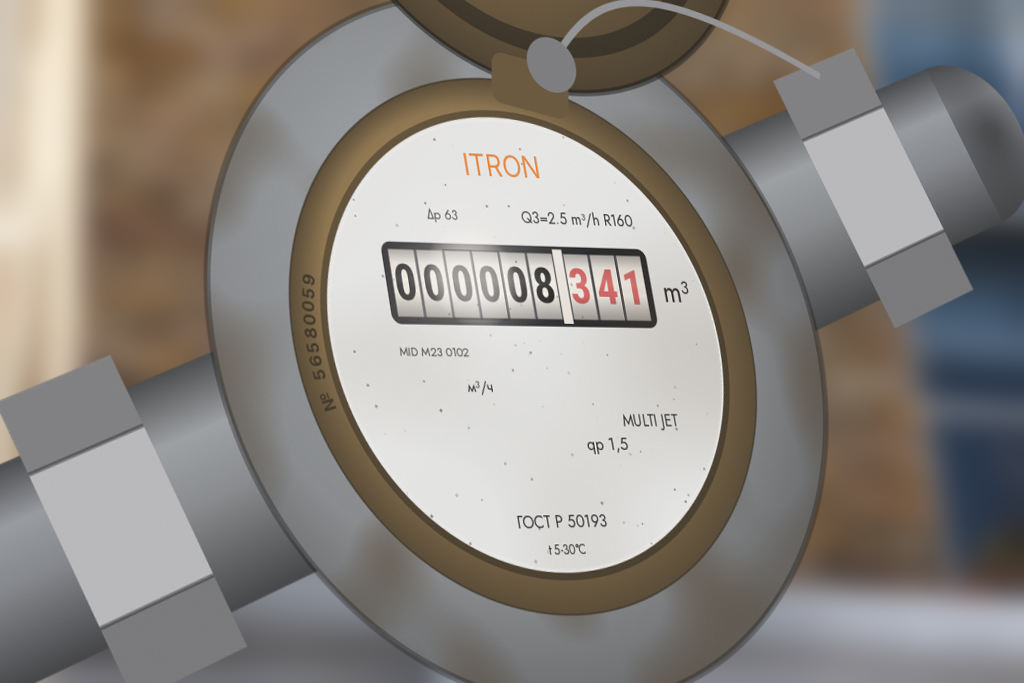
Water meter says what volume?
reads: 8.341 m³
